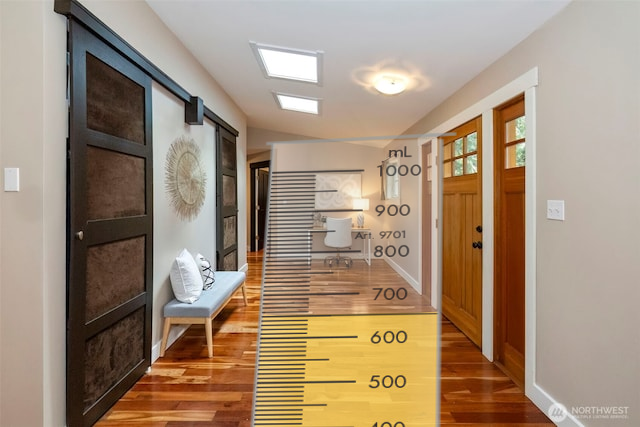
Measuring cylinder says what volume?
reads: 650 mL
